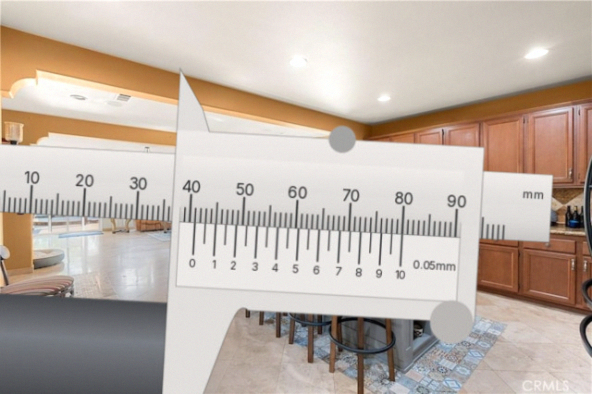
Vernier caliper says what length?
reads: 41.0 mm
